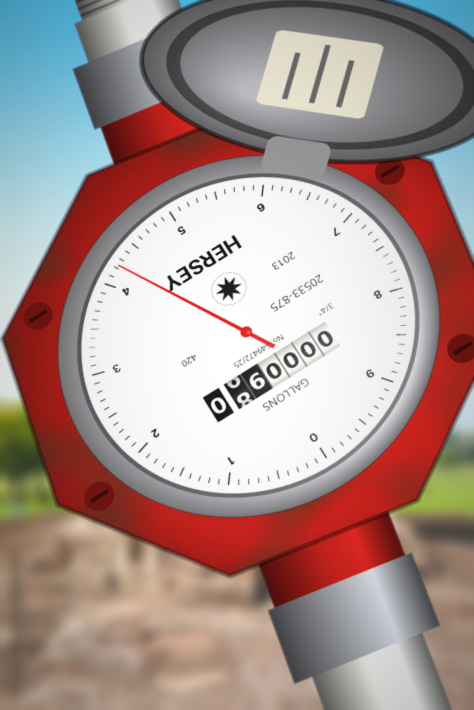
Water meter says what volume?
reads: 984.2 gal
